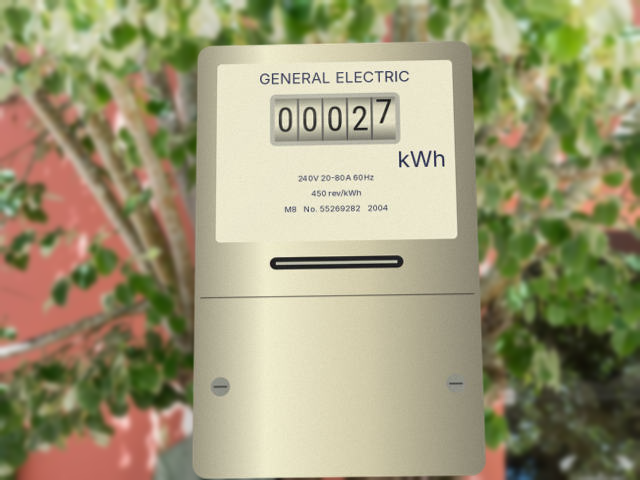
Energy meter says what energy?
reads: 27 kWh
